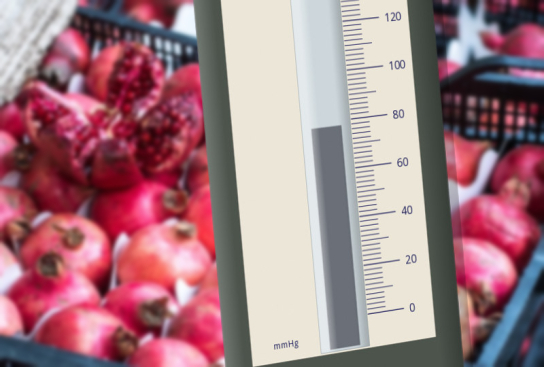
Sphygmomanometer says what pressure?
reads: 78 mmHg
